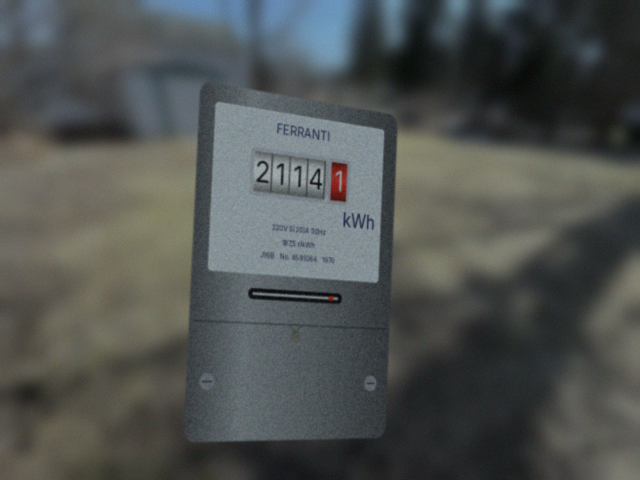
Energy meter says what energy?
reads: 2114.1 kWh
